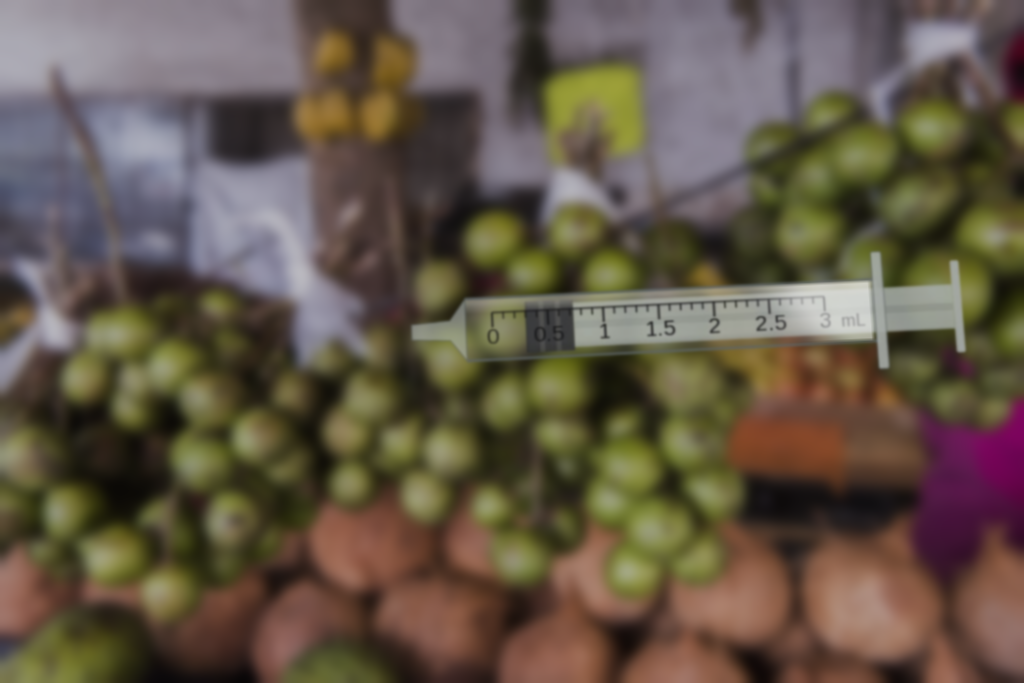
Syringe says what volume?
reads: 0.3 mL
